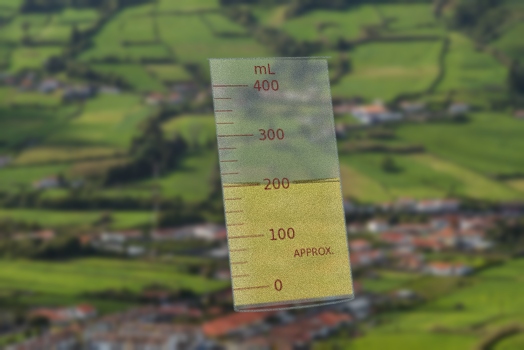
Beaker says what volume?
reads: 200 mL
